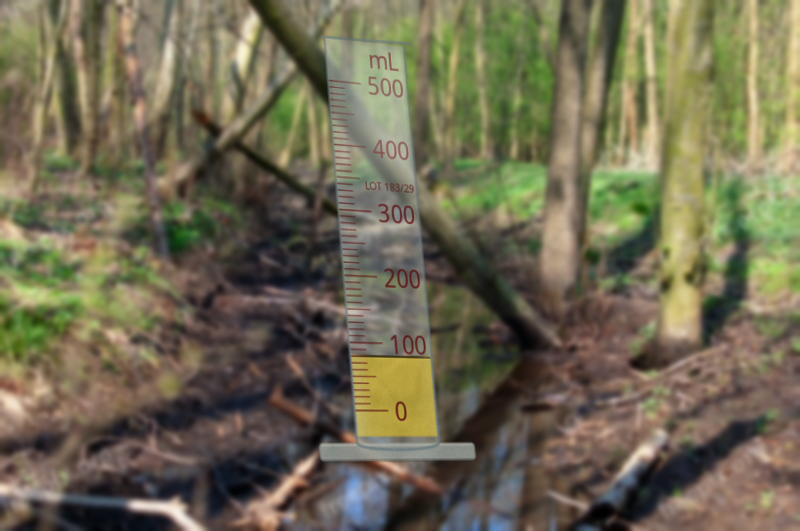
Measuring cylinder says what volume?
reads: 80 mL
